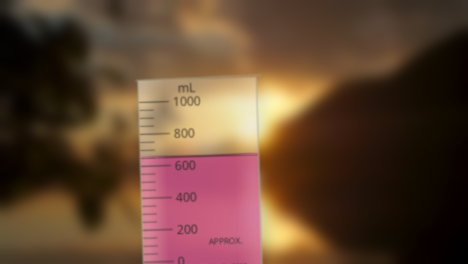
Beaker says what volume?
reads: 650 mL
